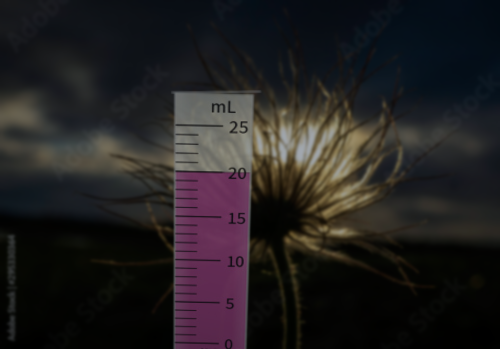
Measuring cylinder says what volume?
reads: 20 mL
